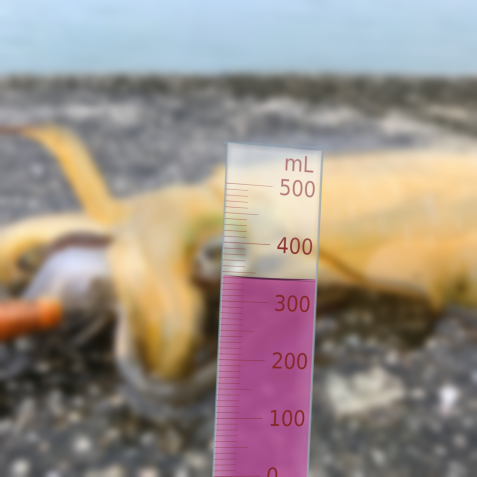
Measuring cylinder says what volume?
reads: 340 mL
